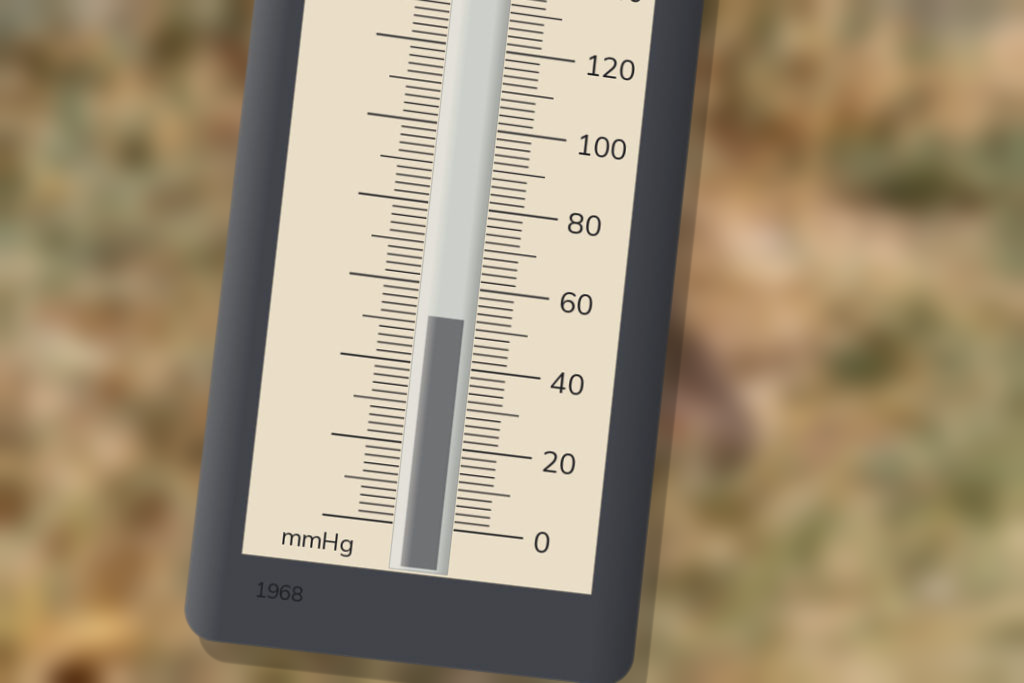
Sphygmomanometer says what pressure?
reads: 52 mmHg
